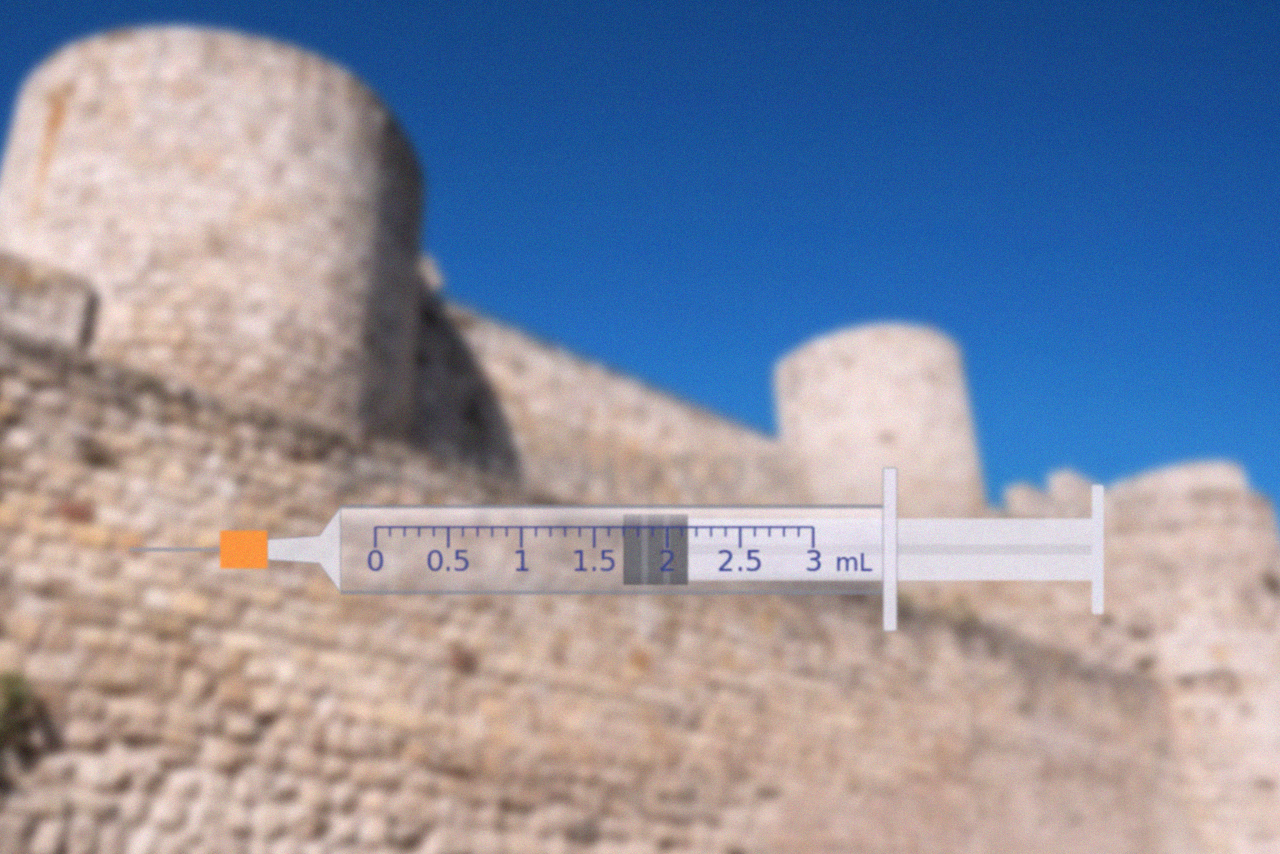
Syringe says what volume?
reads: 1.7 mL
